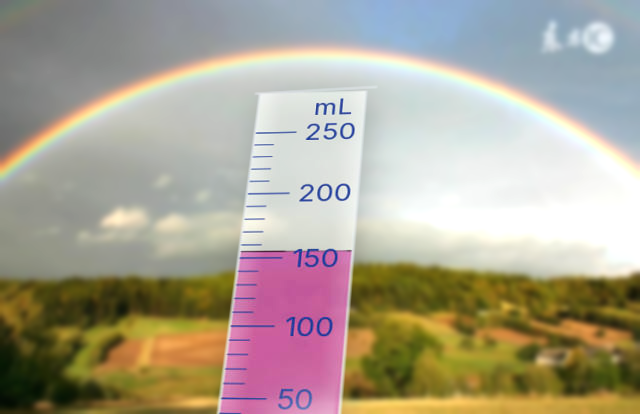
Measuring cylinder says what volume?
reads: 155 mL
